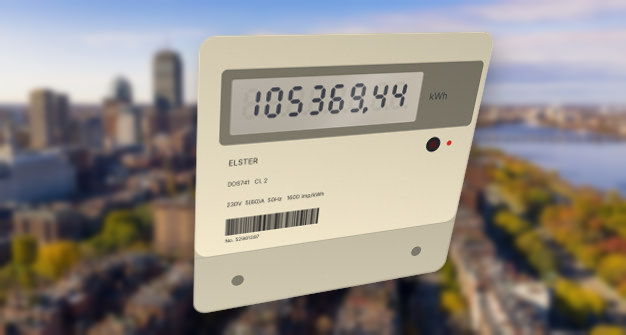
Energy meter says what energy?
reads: 105369.44 kWh
